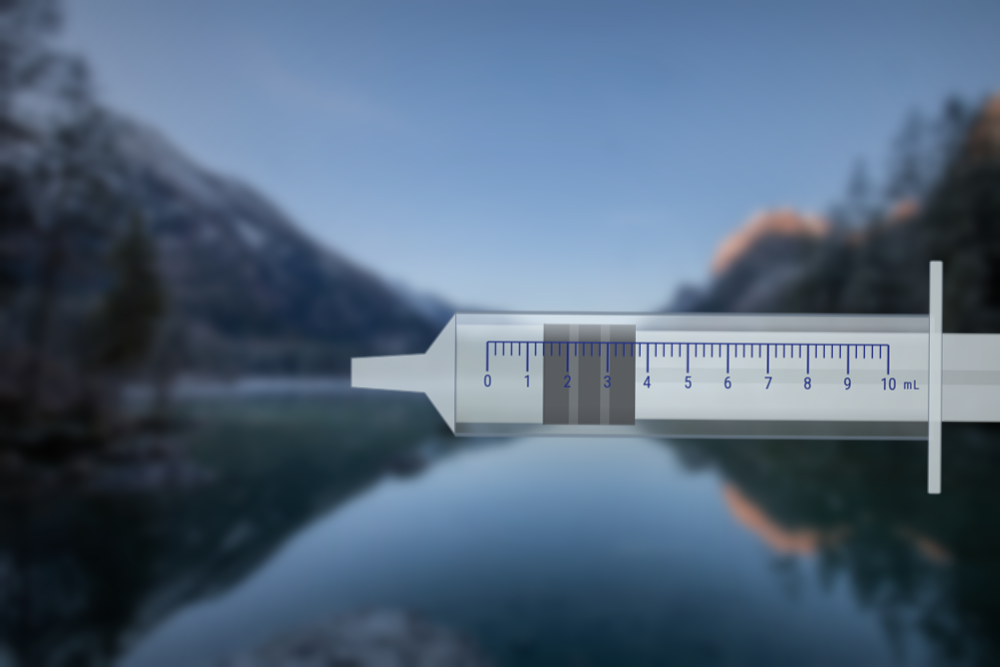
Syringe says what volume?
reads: 1.4 mL
